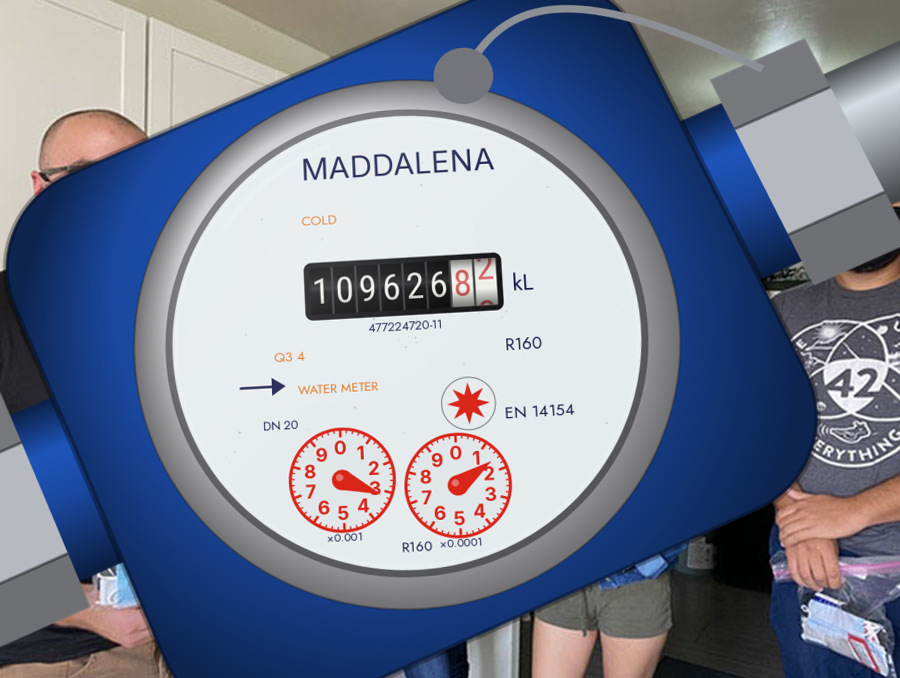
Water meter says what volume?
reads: 109626.8231 kL
